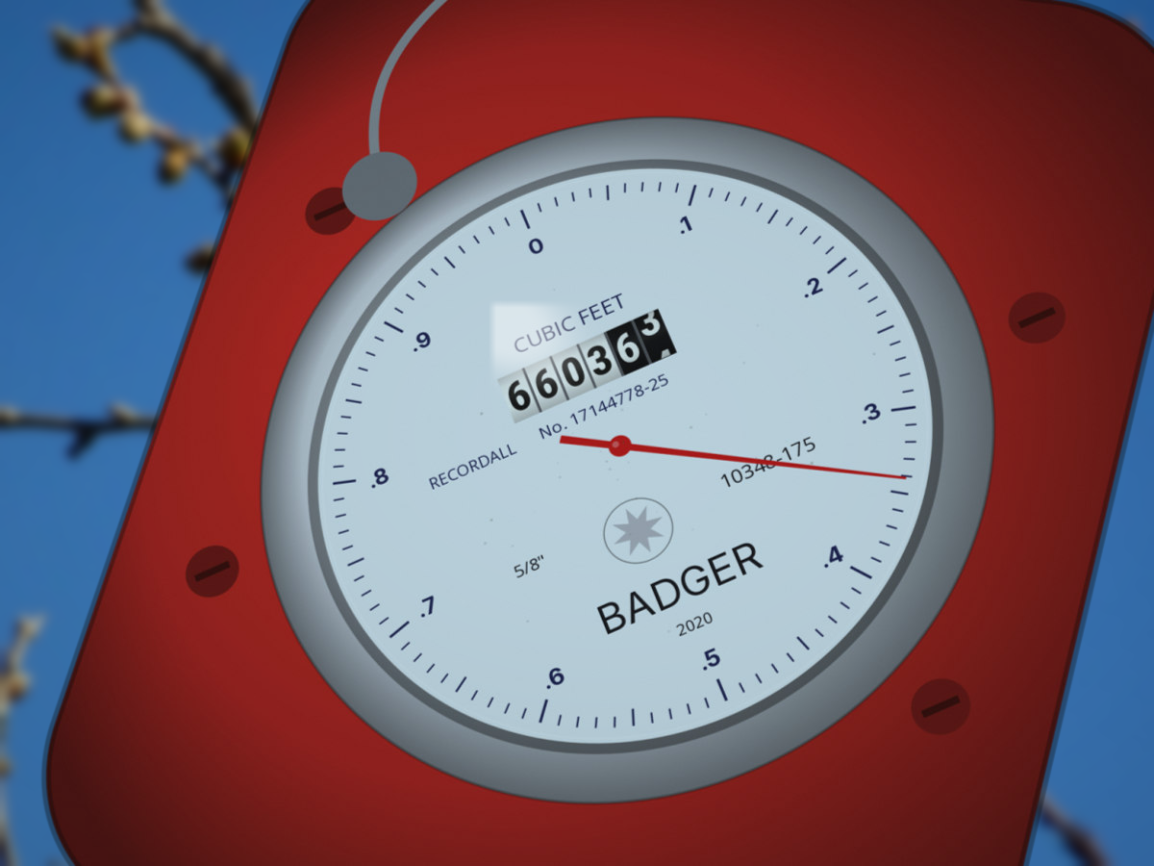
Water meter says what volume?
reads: 660363.34 ft³
